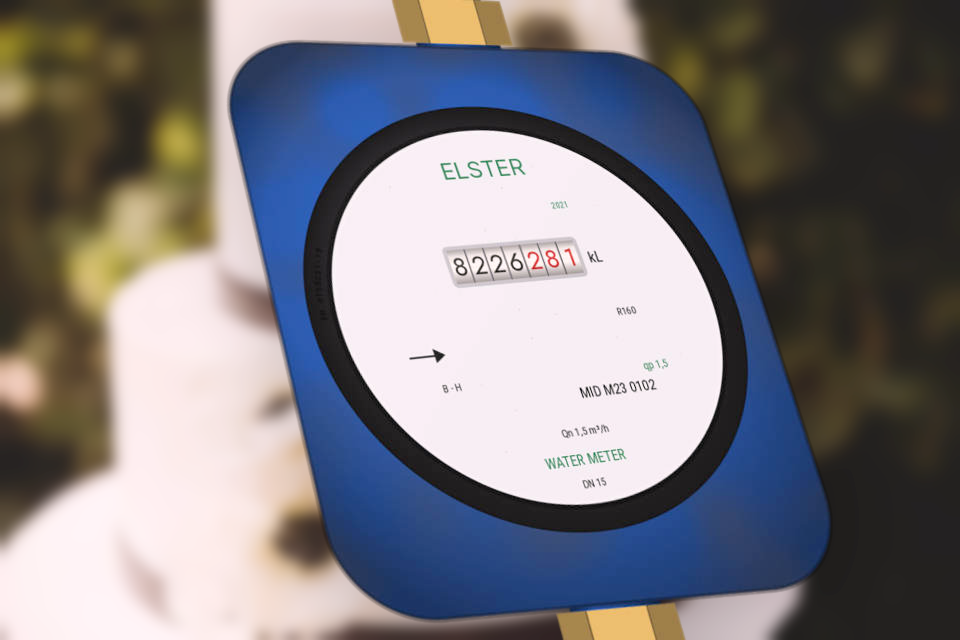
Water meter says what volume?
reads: 8226.281 kL
